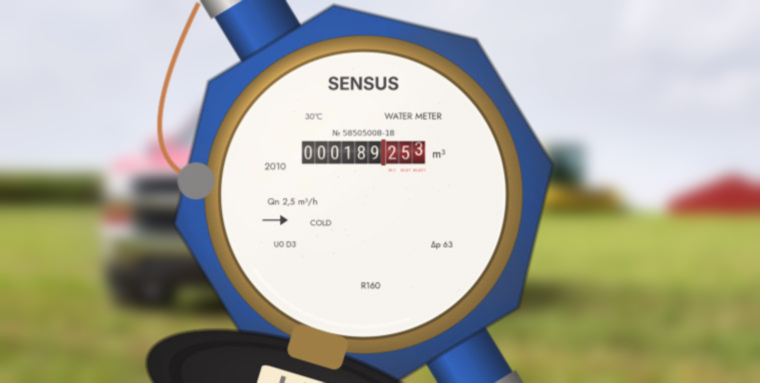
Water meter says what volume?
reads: 189.253 m³
